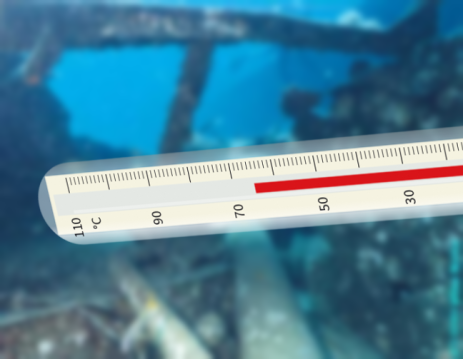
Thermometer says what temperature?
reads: 65 °C
